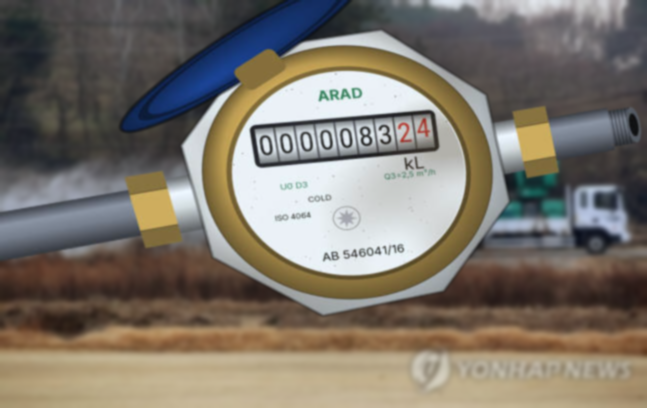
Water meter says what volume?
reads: 83.24 kL
